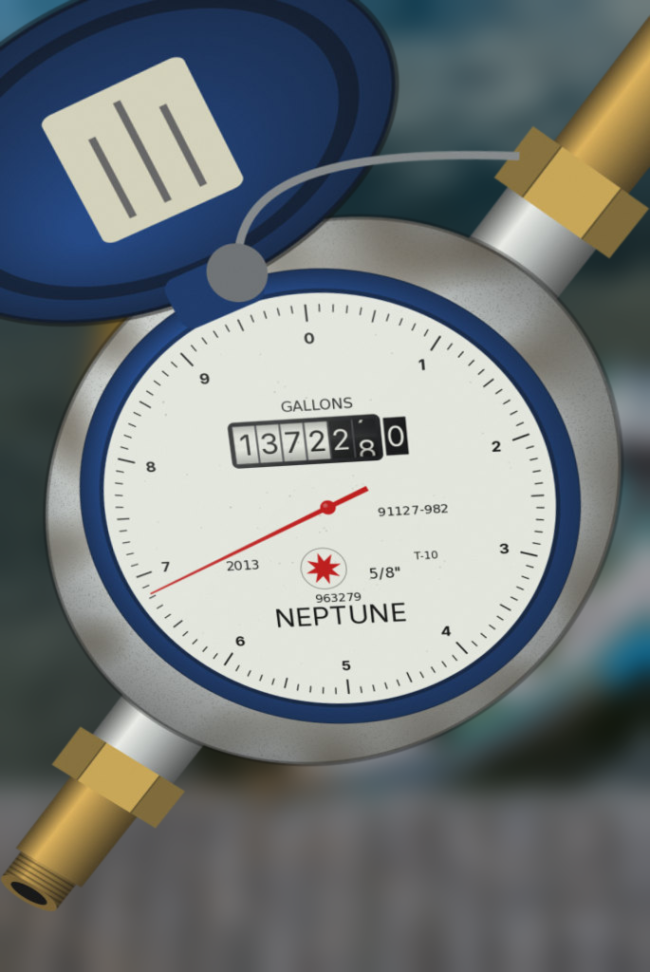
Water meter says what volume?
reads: 1372276.8 gal
